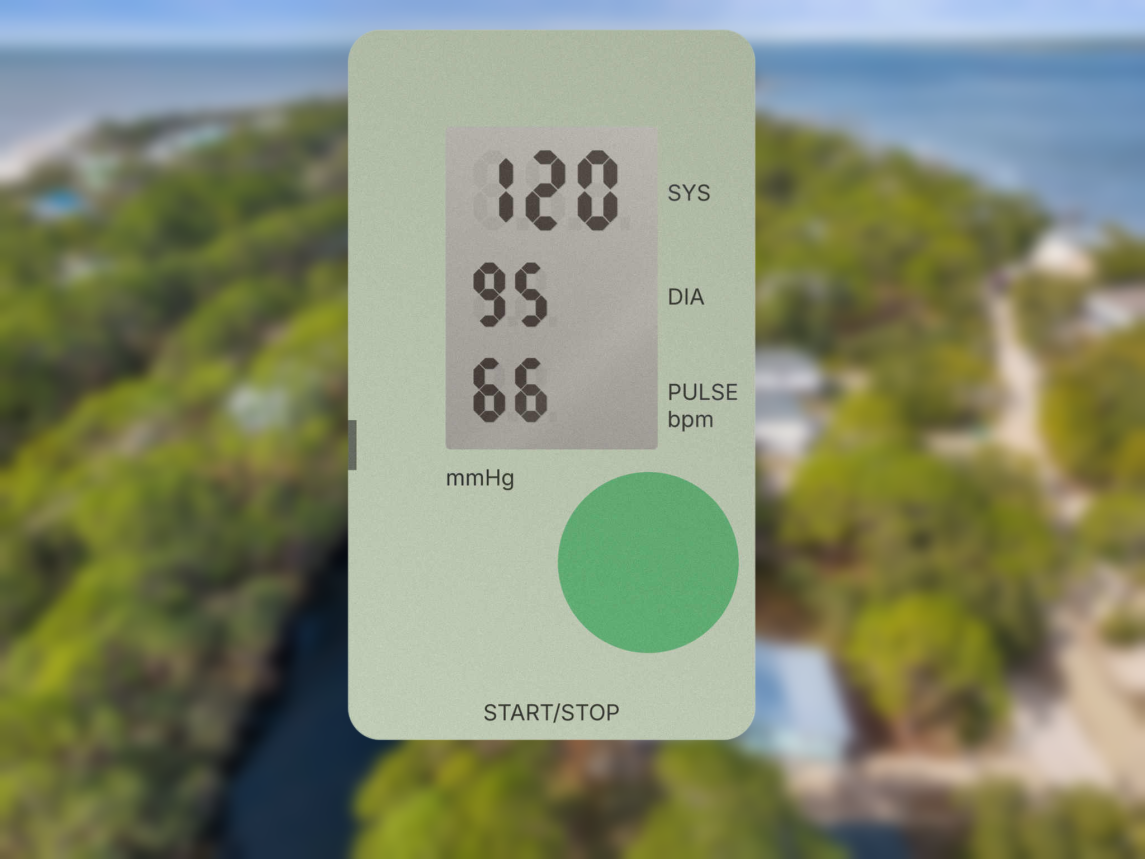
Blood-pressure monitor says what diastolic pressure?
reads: 95 mmHg
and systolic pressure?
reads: 120 mmHg
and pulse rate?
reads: 66 bpm
